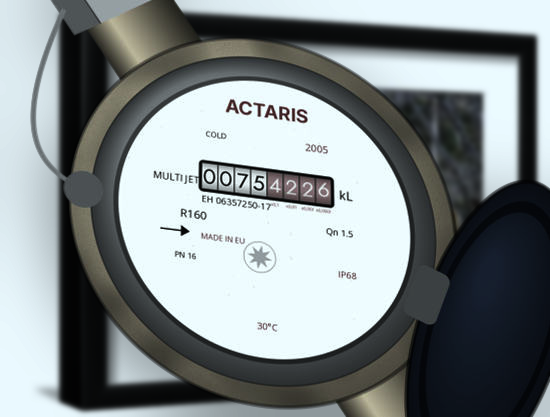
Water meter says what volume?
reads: 75.4226 kL
